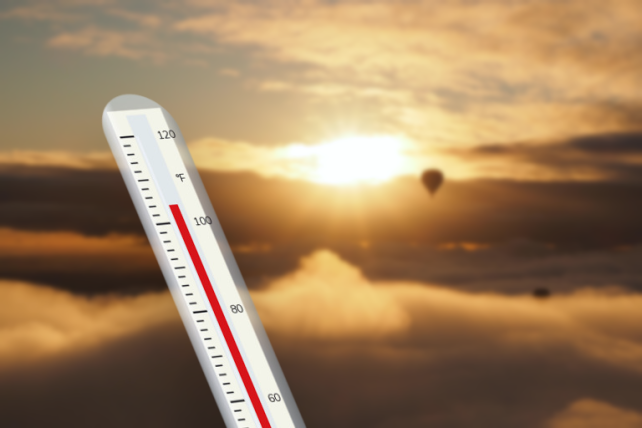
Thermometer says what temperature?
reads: 104 °F
